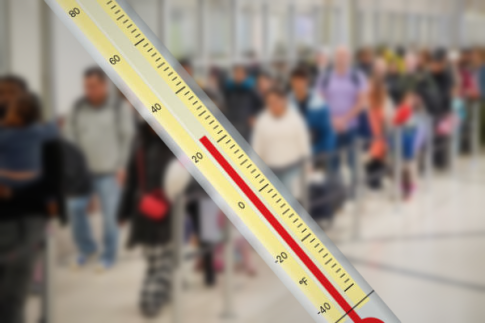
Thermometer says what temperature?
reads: 24 °F
